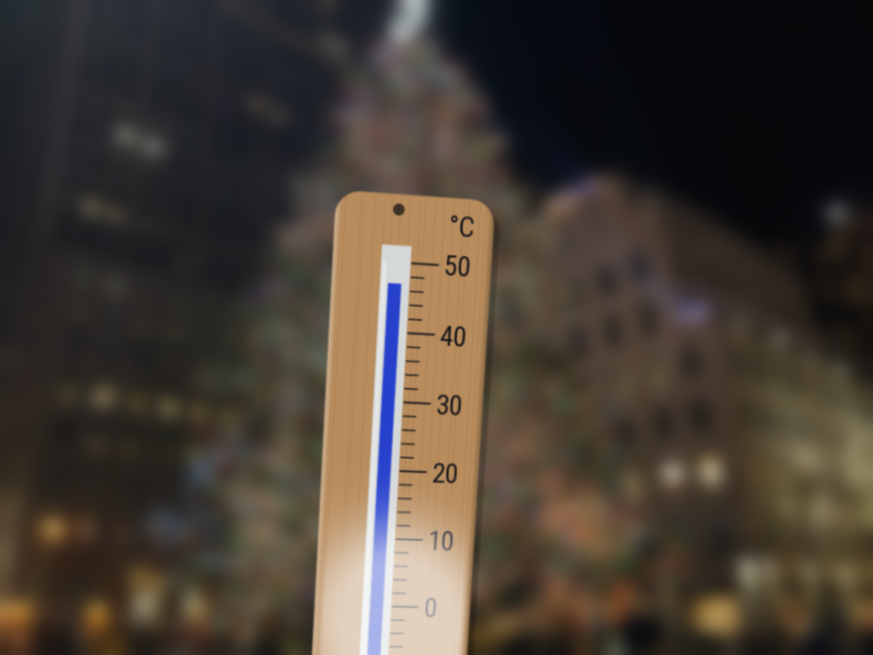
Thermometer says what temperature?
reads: 47 °C
